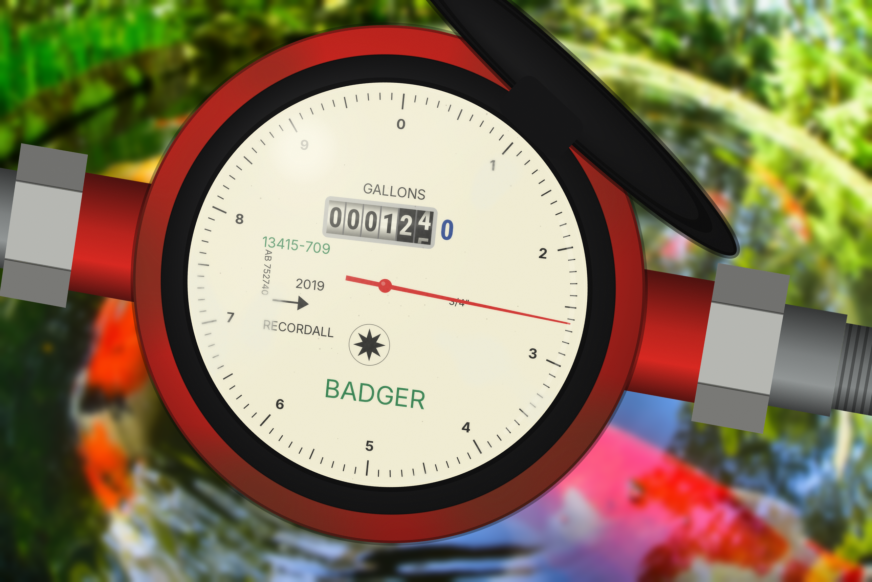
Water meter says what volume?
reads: 1242.6 gal
